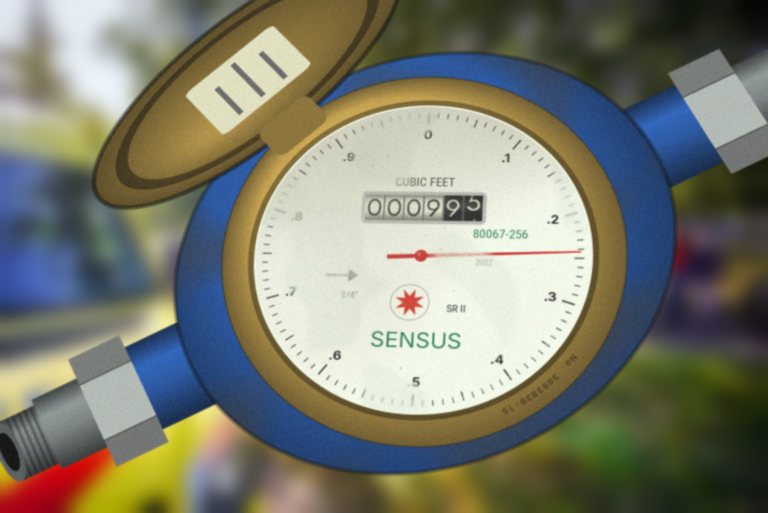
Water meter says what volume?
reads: 995.24 ft³
